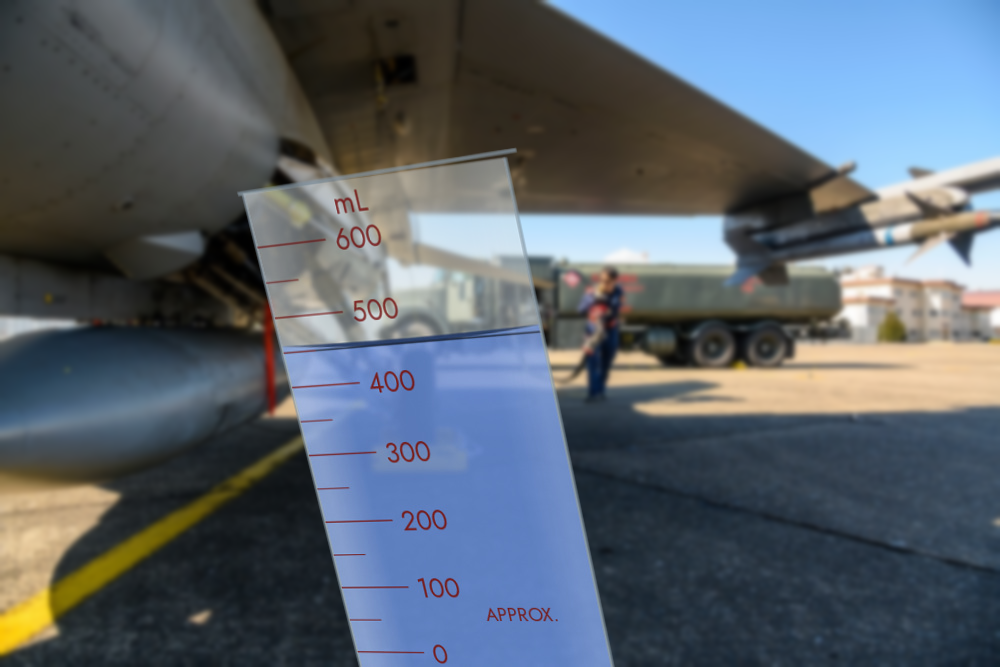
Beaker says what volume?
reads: 450 mL
